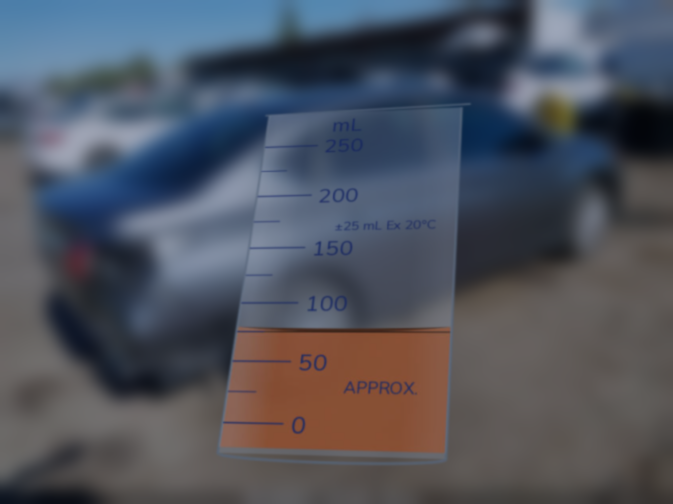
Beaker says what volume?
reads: 75 mL
